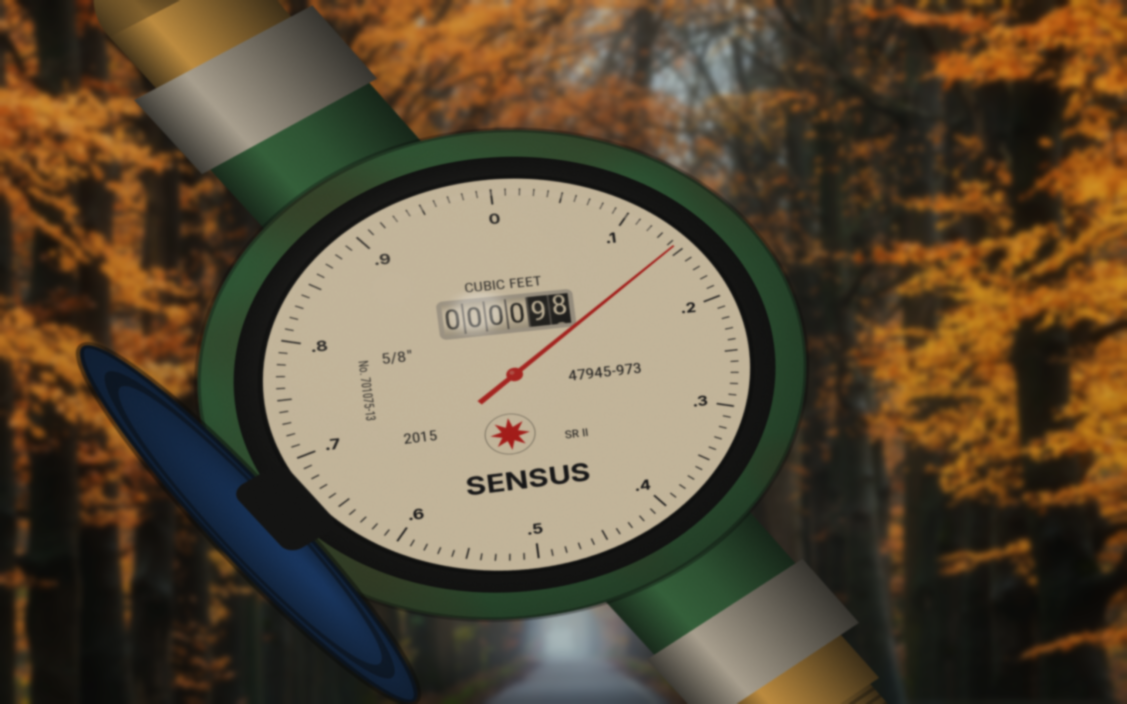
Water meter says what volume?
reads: 98.14 ft³
